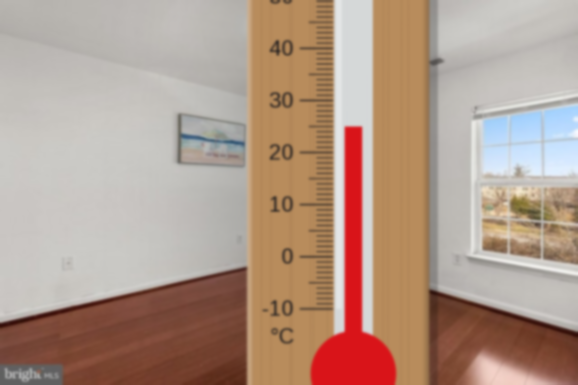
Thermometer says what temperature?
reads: 25 °C
